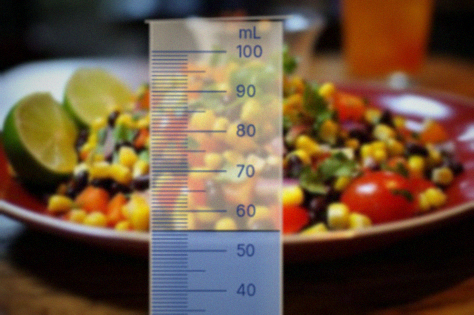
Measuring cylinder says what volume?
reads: 55 mL
